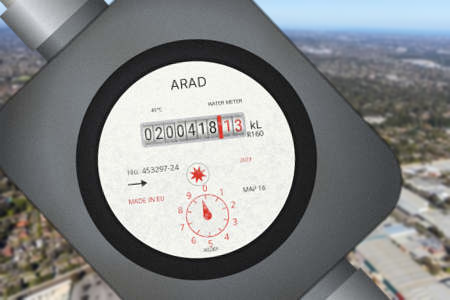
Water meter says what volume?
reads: 200418.129 kL
